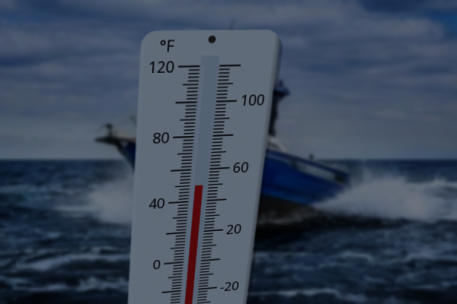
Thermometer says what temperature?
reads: 50 °F
